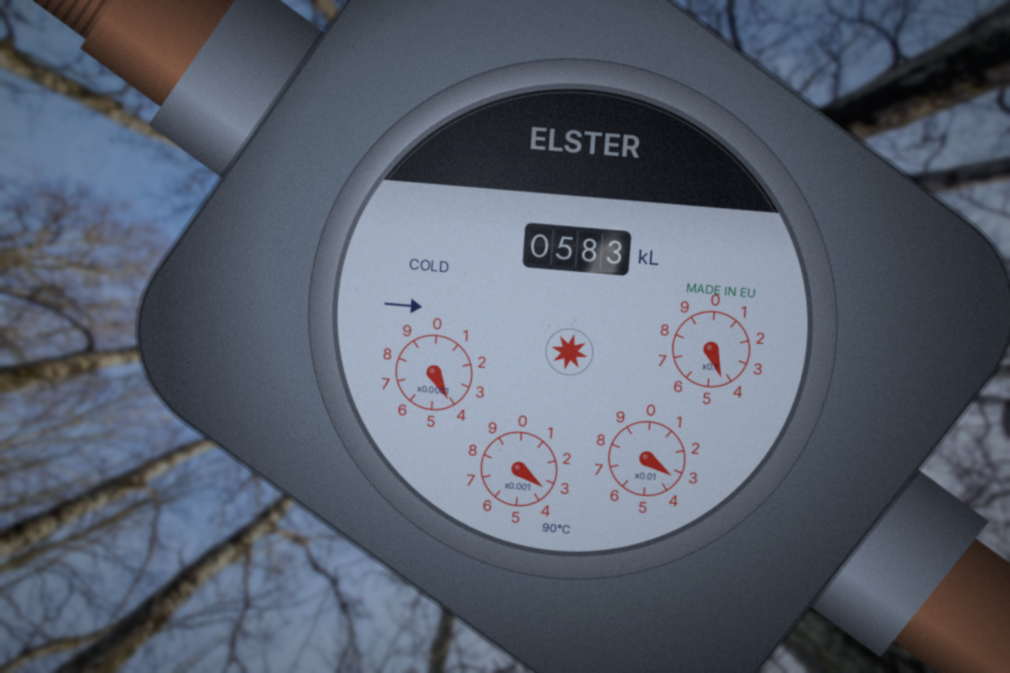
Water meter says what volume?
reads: 583.4334 kL
